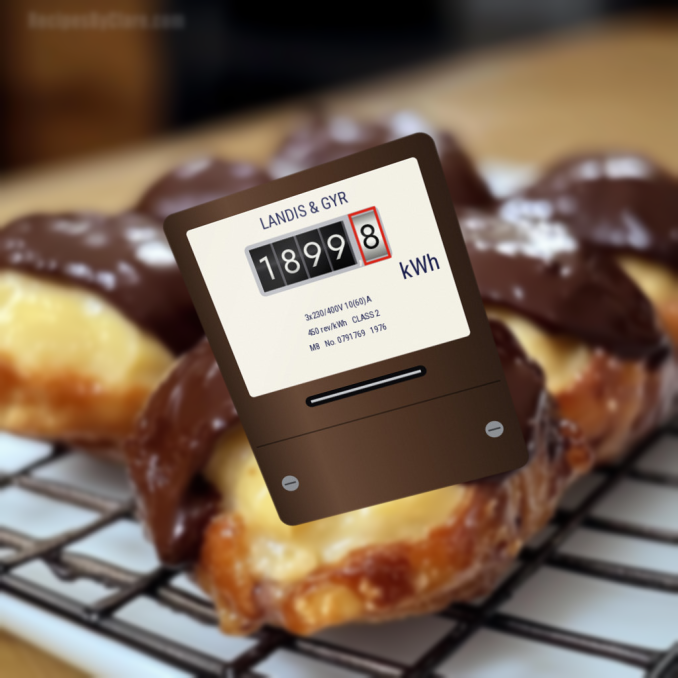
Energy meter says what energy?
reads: 1899.8 kWh
